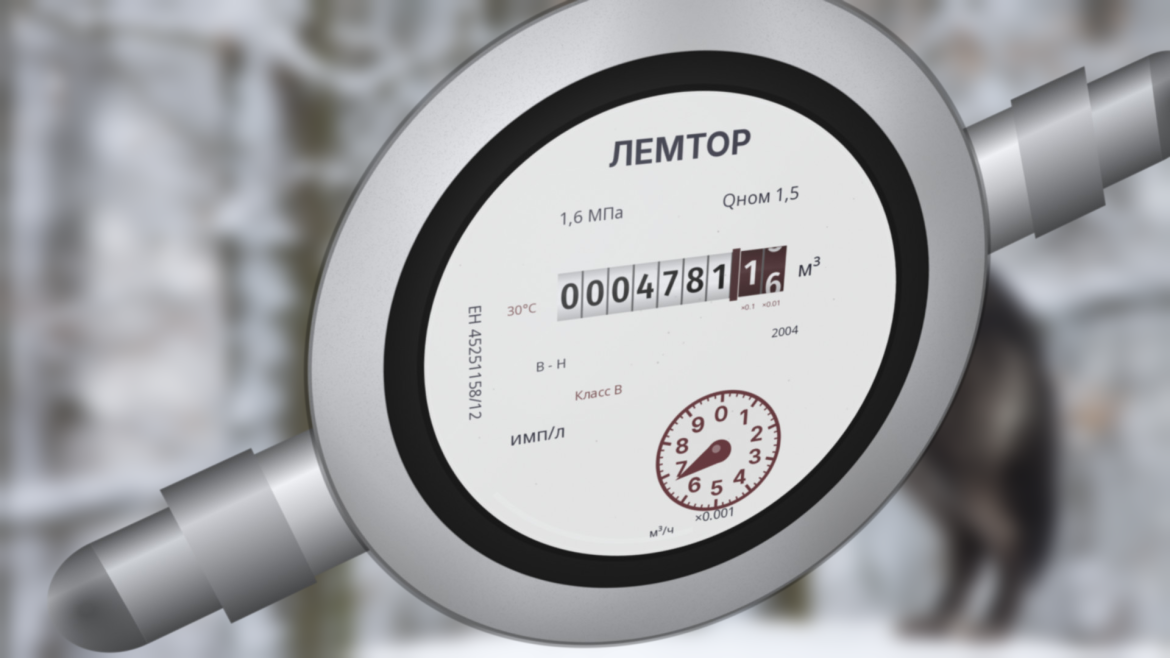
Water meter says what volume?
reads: 4781.156 m³
